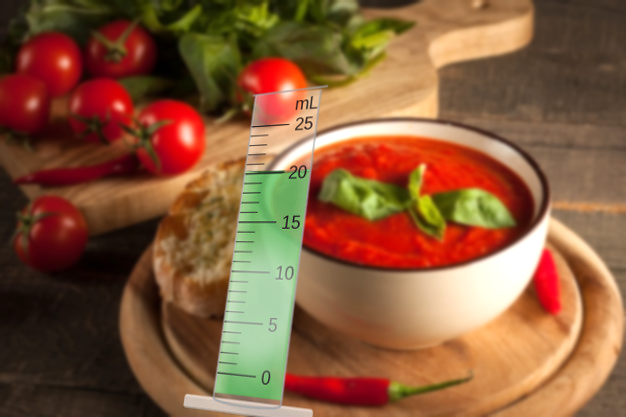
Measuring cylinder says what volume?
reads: 20 mL
